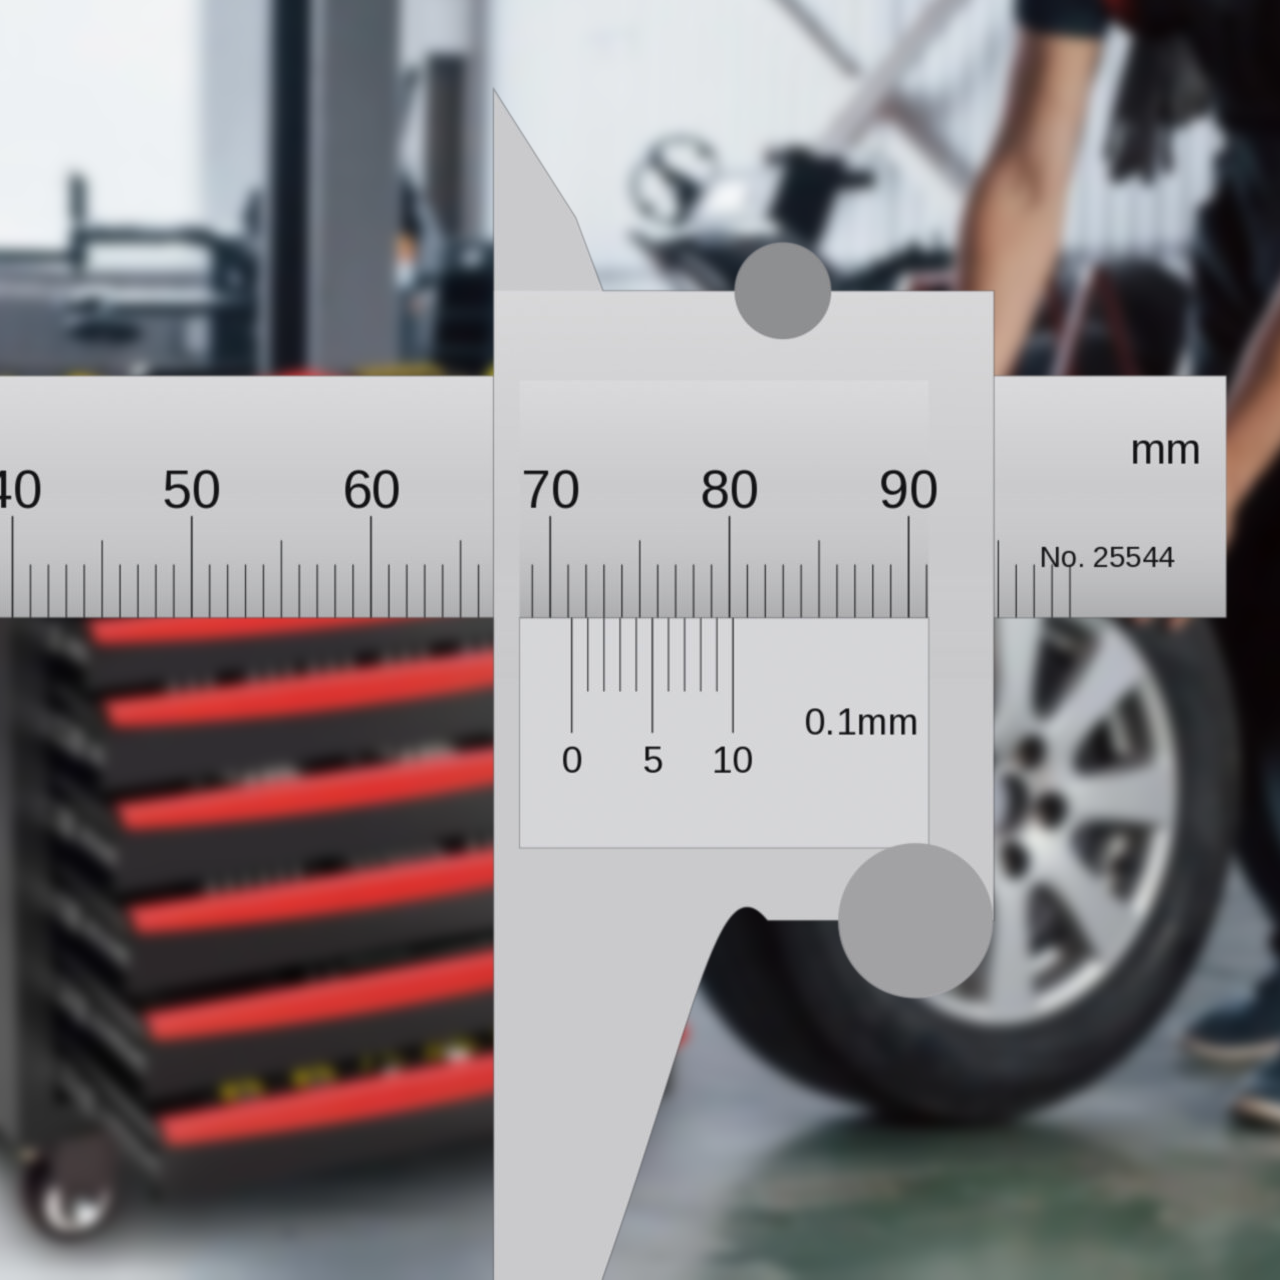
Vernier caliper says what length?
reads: 71.2 mm
